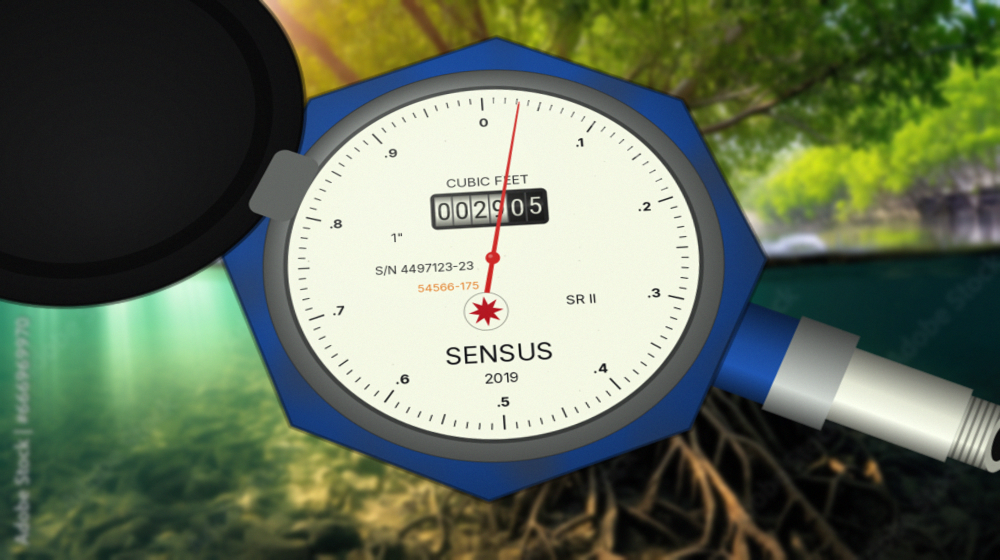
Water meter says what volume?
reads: 2905.03 ft³
